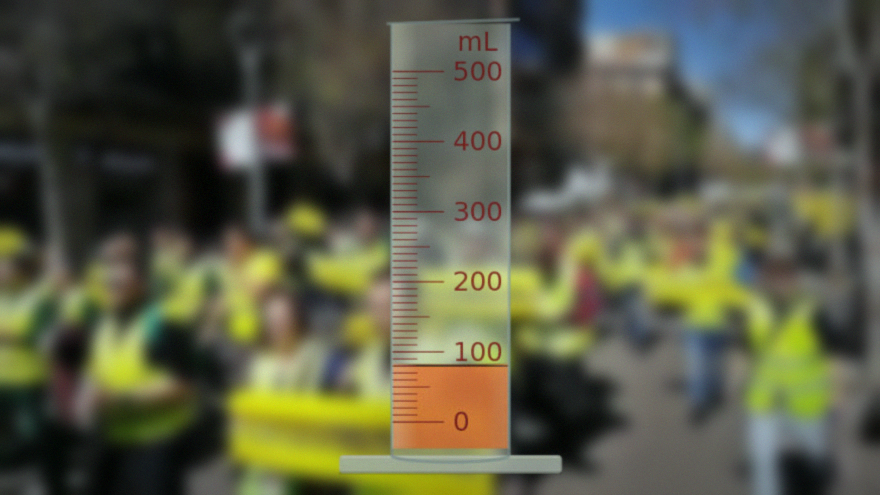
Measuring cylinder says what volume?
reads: 80 mL
